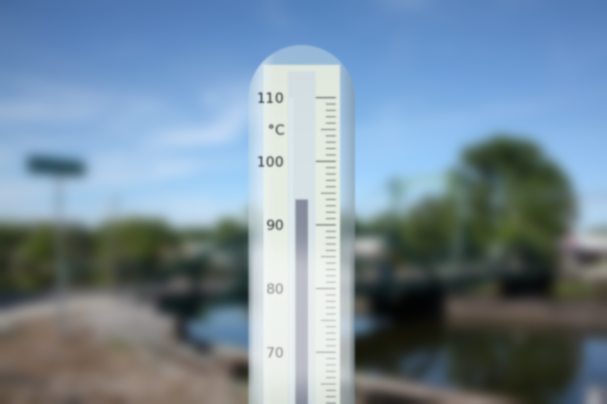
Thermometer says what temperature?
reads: 94 °C
